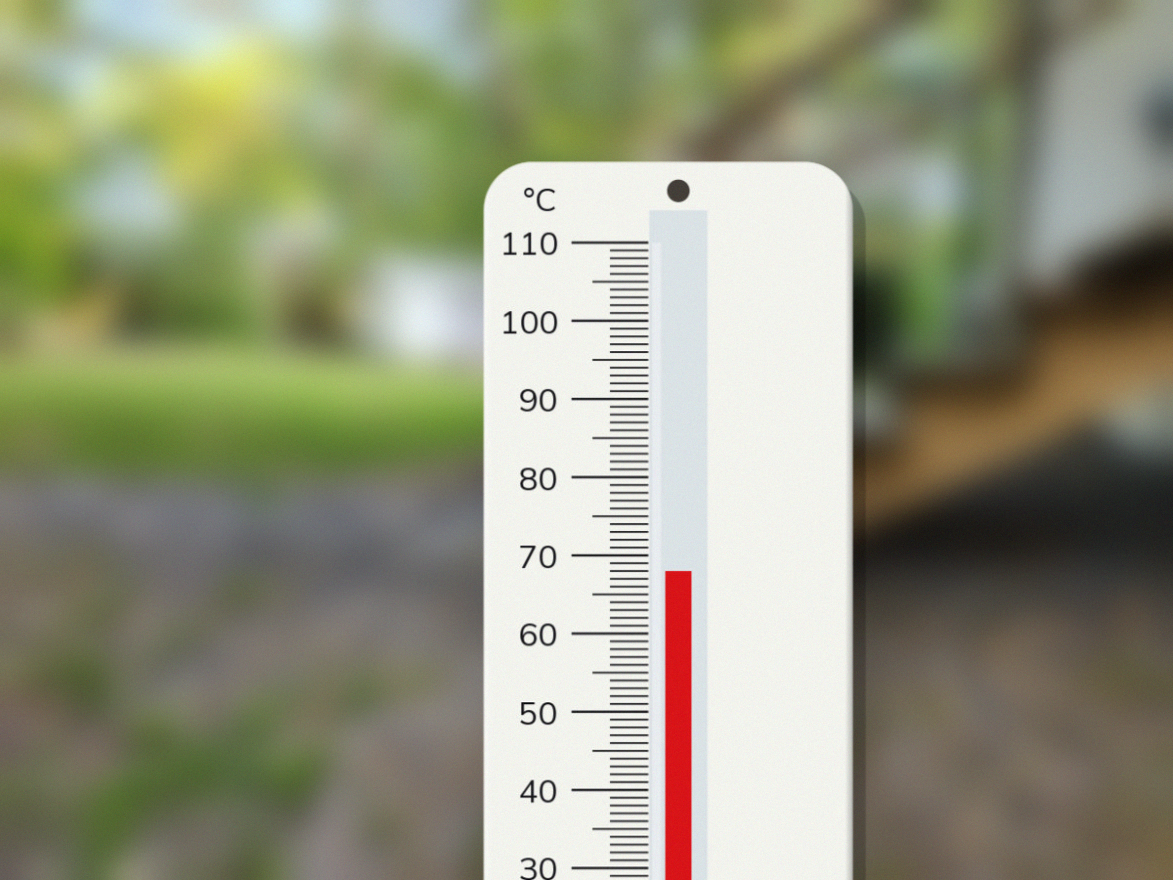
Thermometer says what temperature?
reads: 68 °C
